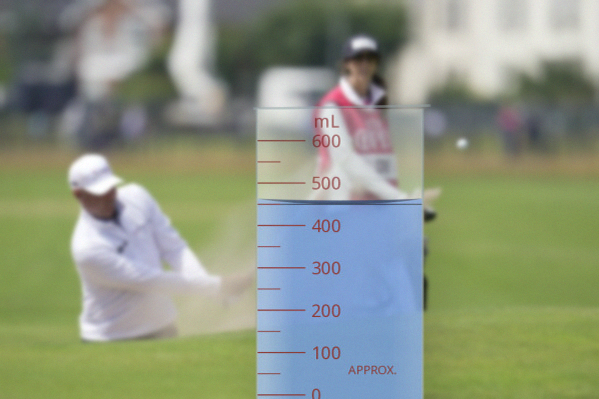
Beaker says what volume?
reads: 450 mL
